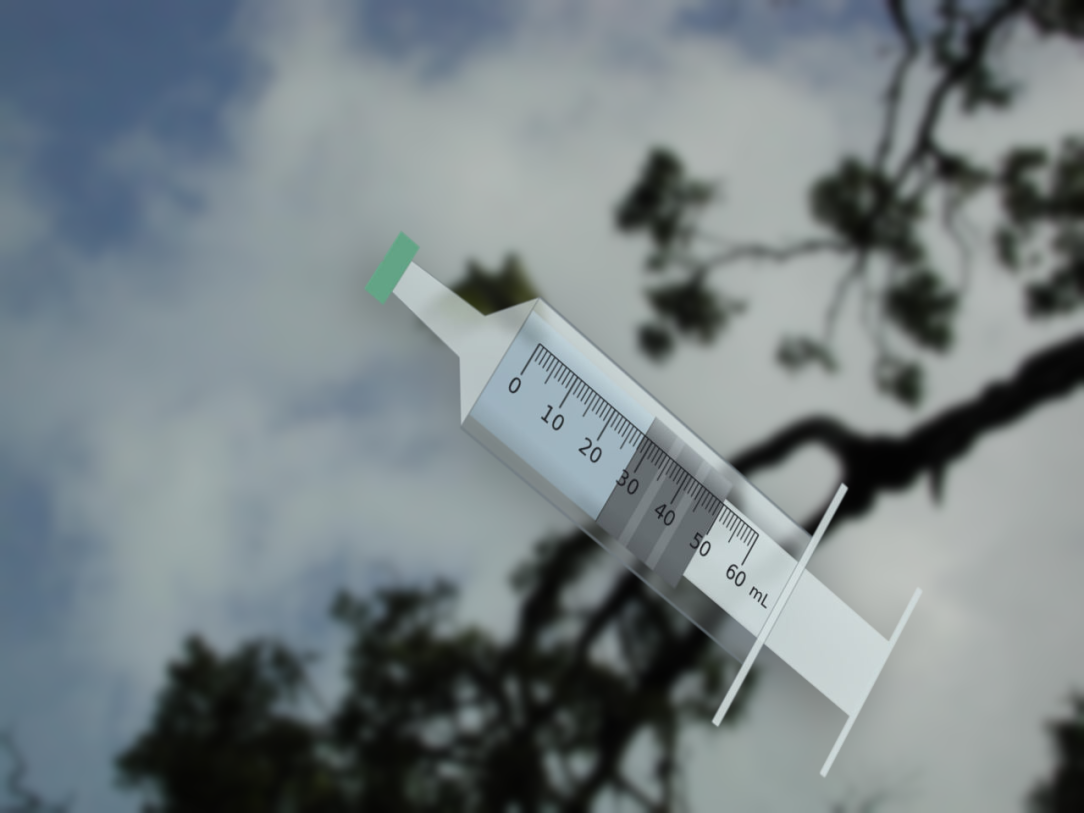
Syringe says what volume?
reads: 28 mL
